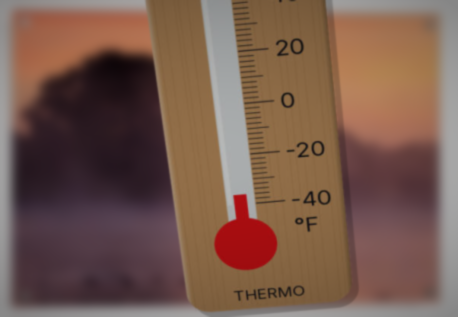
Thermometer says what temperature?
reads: -36 °F
